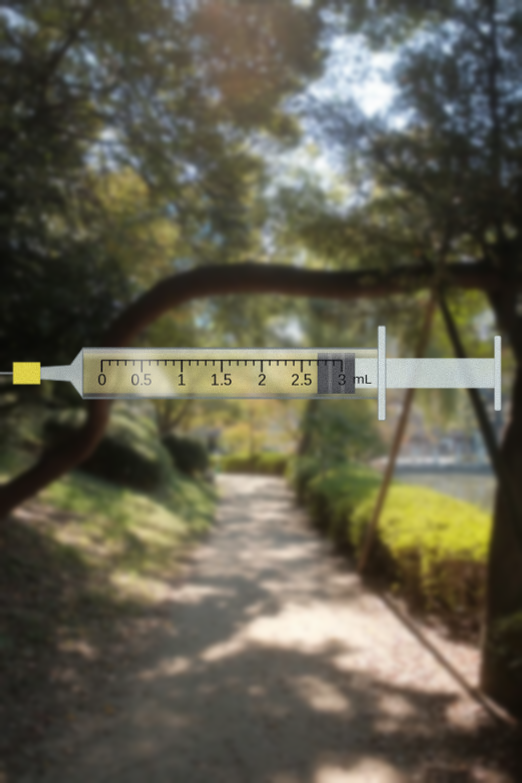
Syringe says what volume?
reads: 2.7 mL
